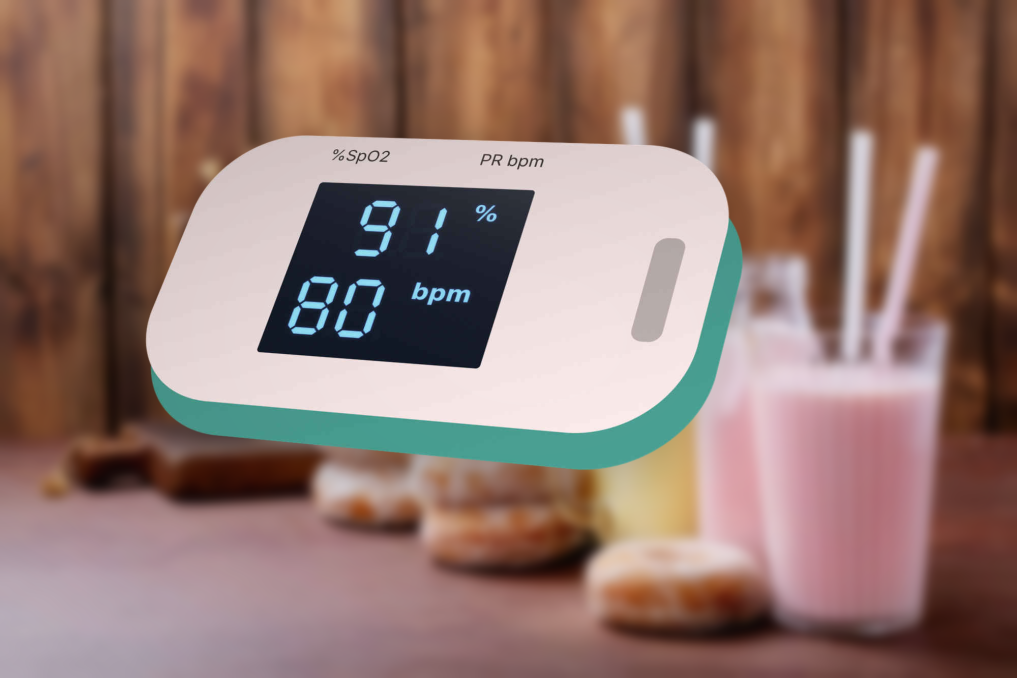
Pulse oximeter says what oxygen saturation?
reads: 91 %
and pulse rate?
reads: 80 bpm
